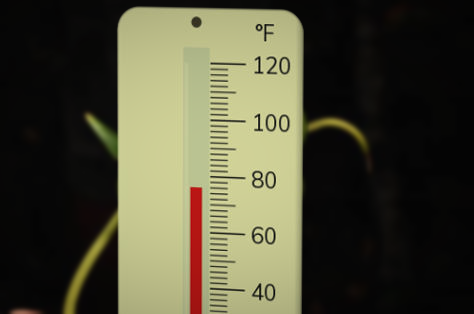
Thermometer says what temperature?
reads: 76 °F
